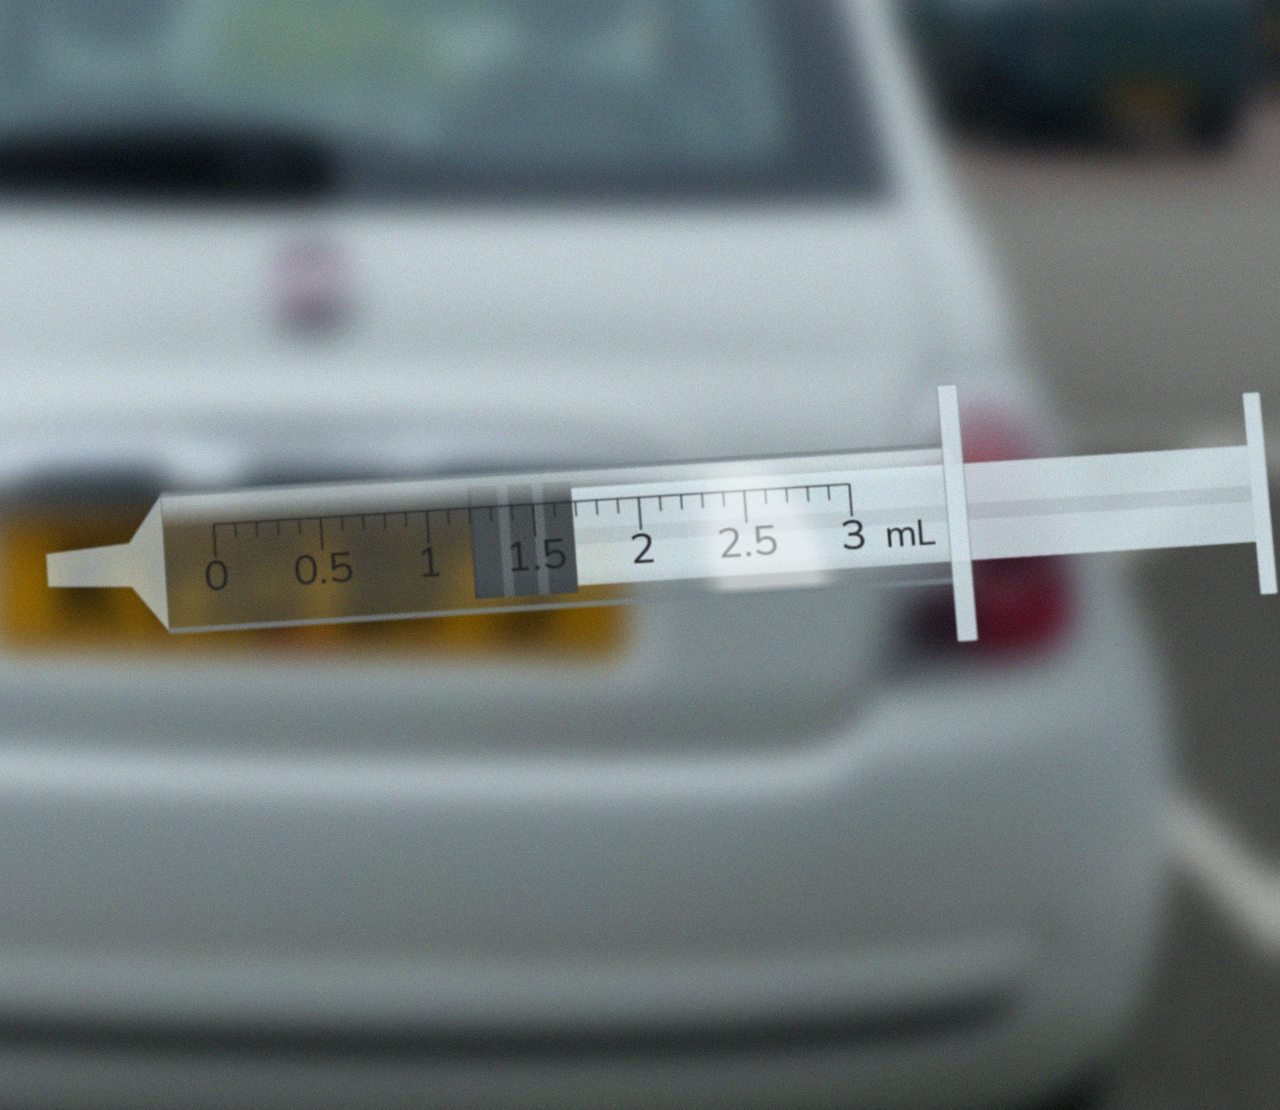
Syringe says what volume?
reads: 1.2 mL
